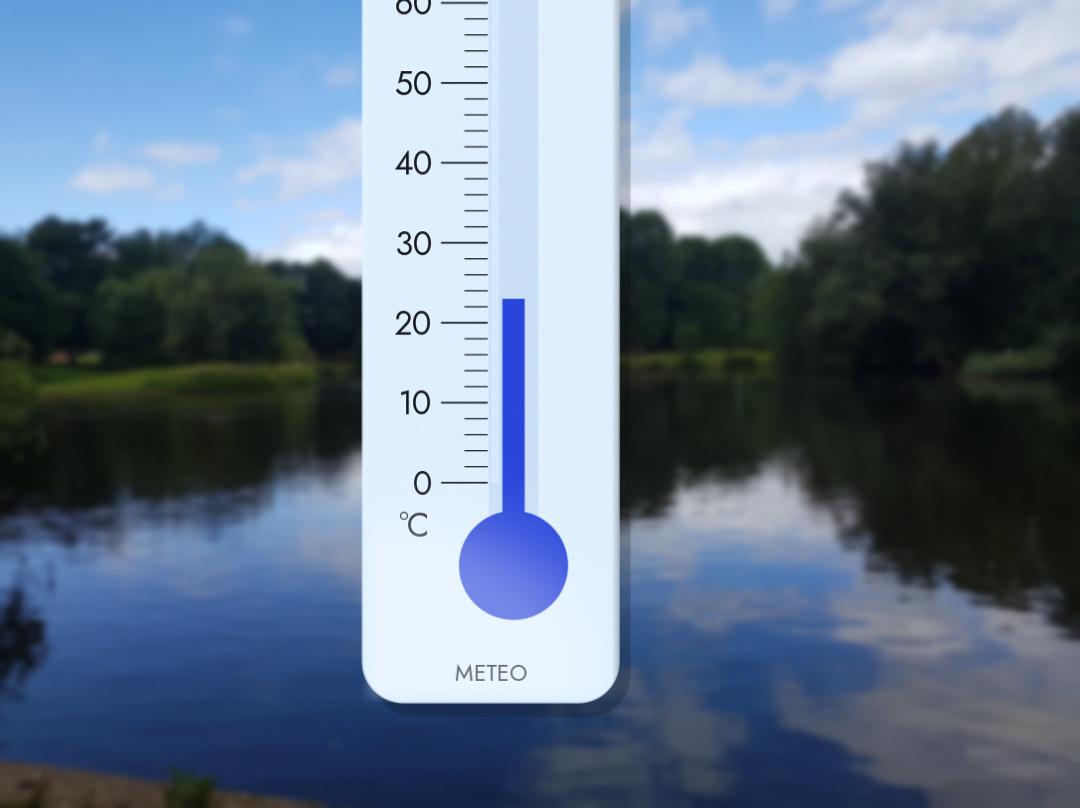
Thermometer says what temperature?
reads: 23 °C
